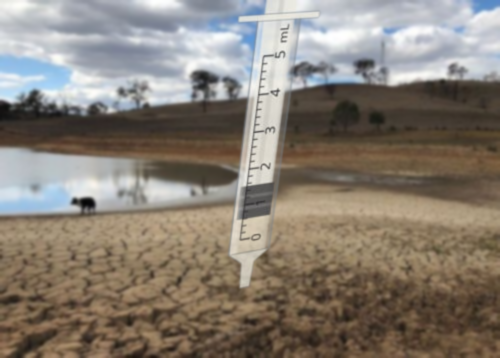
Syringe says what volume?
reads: 0.6 mL
